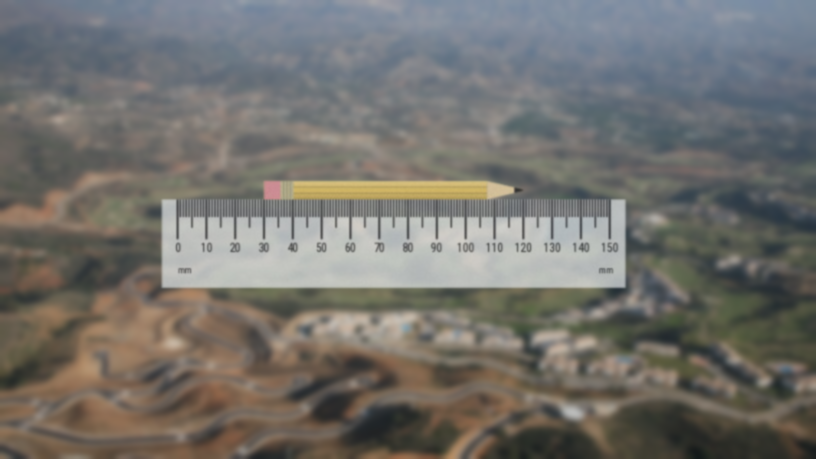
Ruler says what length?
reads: 90 mm
